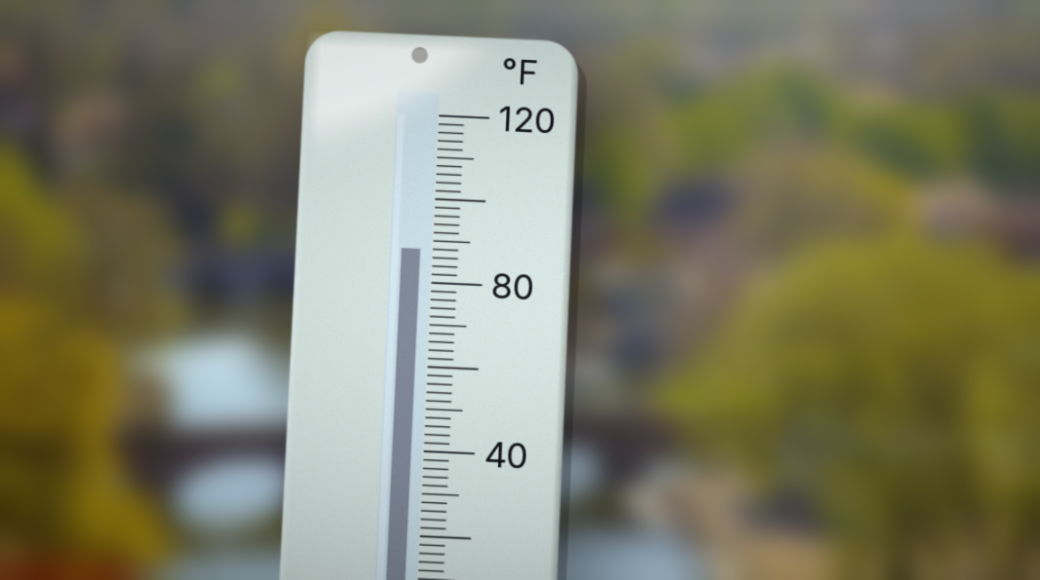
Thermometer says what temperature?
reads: 88 °F
